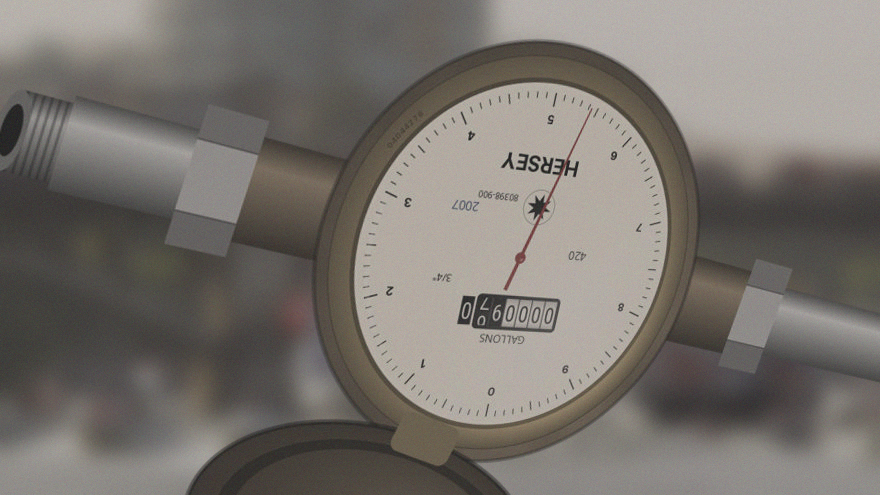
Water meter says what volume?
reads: 965.4 gal
